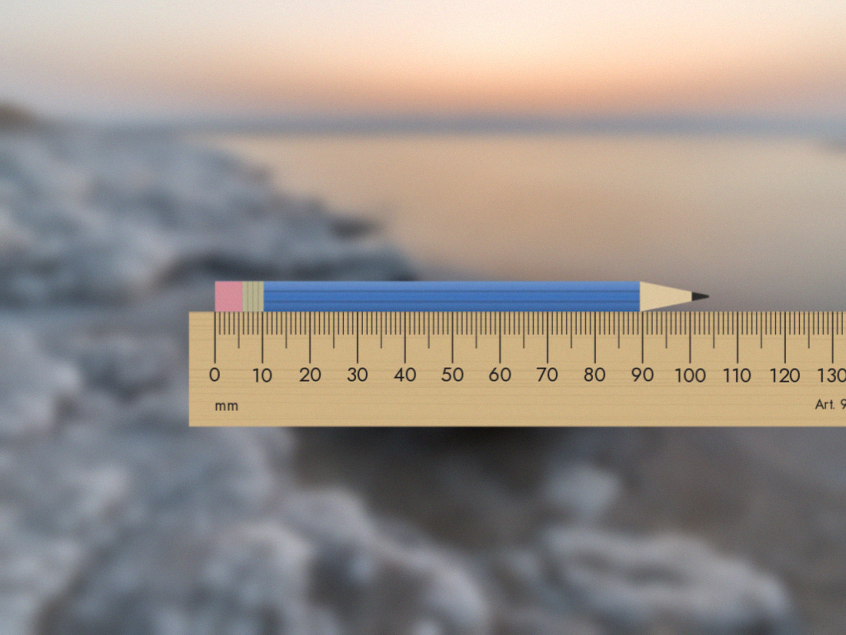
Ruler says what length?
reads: 104 mm
